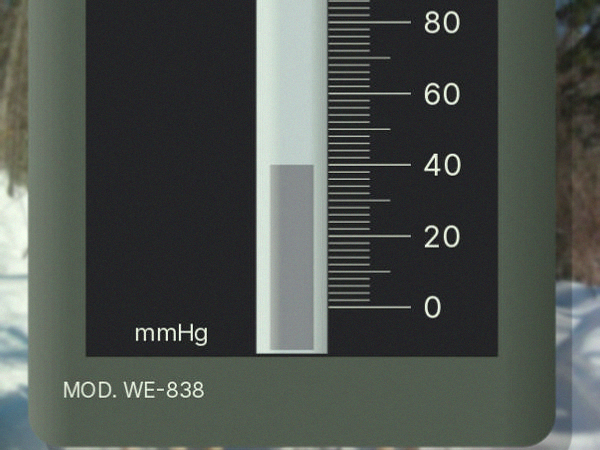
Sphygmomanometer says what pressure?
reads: 40 mmHg
